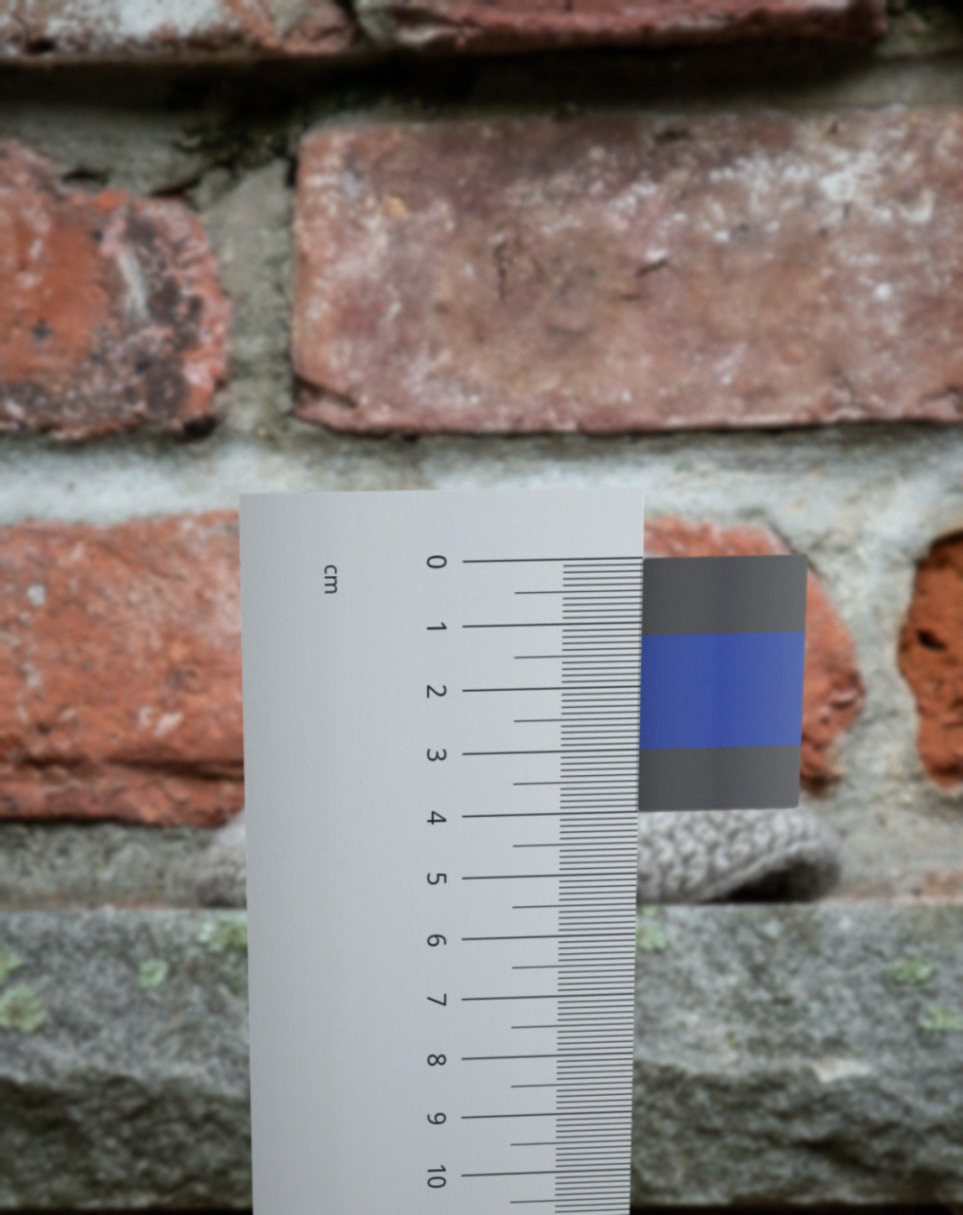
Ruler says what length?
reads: 4 cm
